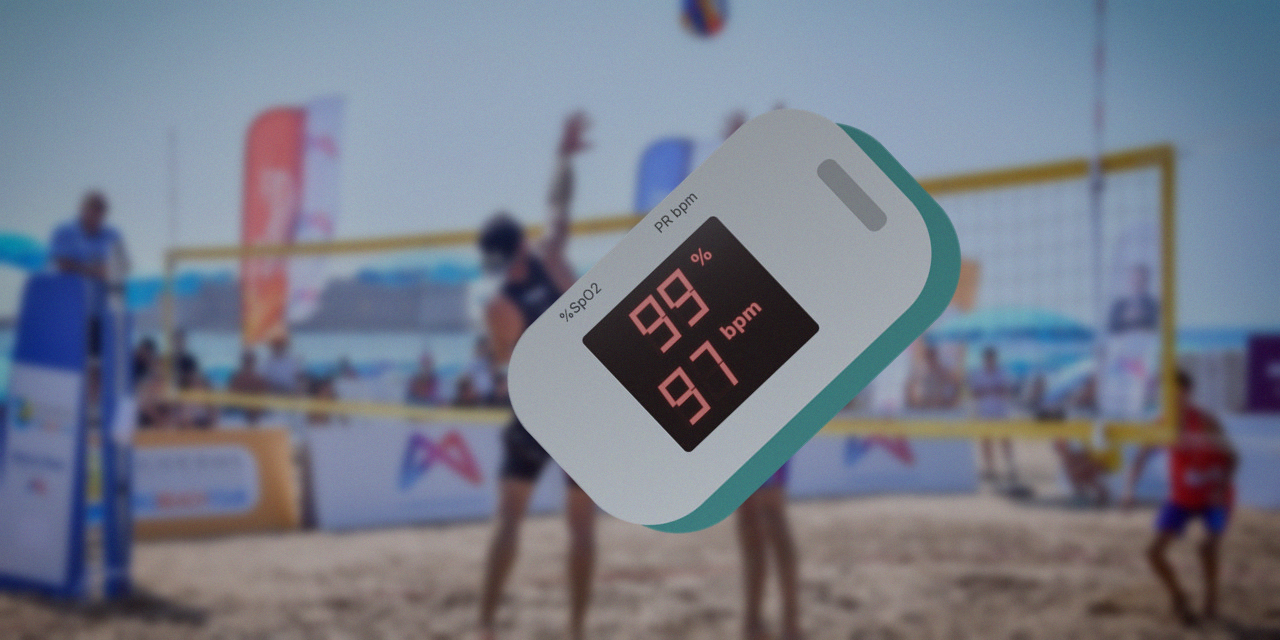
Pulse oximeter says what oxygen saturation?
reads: 99 %
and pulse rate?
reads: 97 bpm
